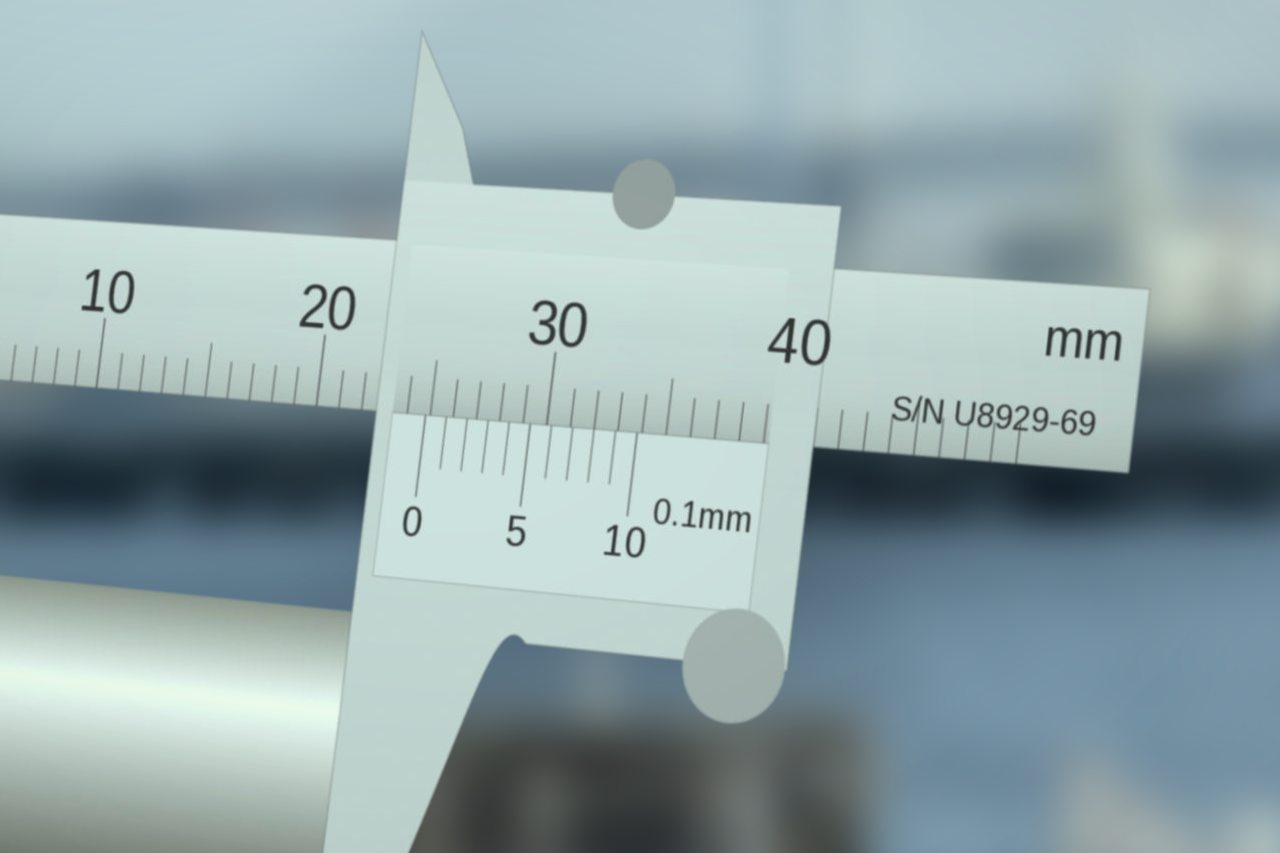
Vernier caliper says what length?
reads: 24.8 mm
